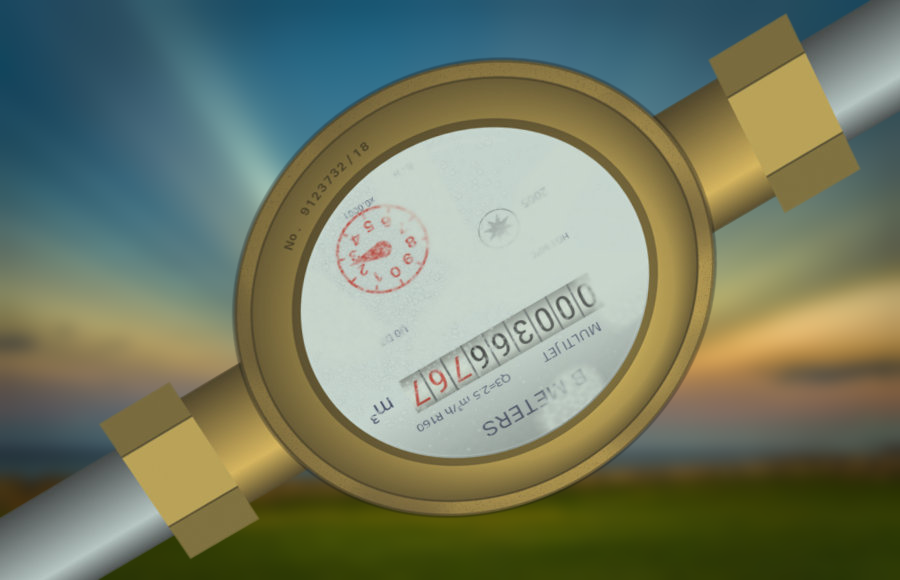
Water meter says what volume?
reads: 366.7672 m³
